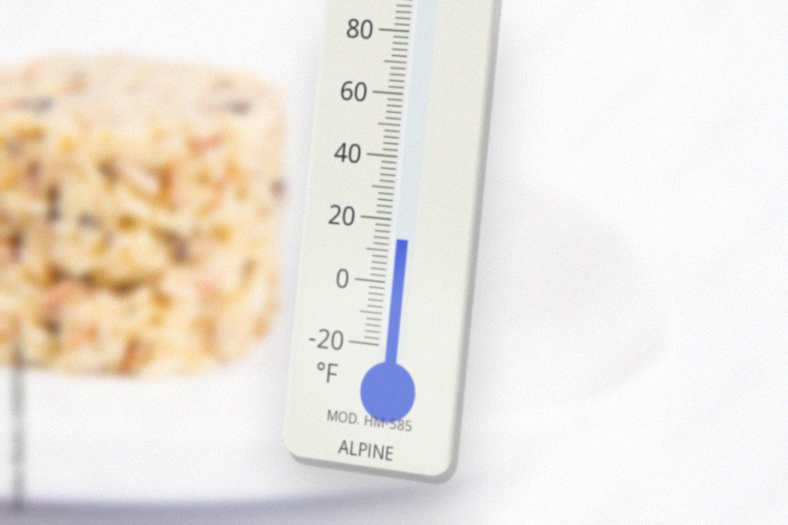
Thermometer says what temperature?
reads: 14 °F
